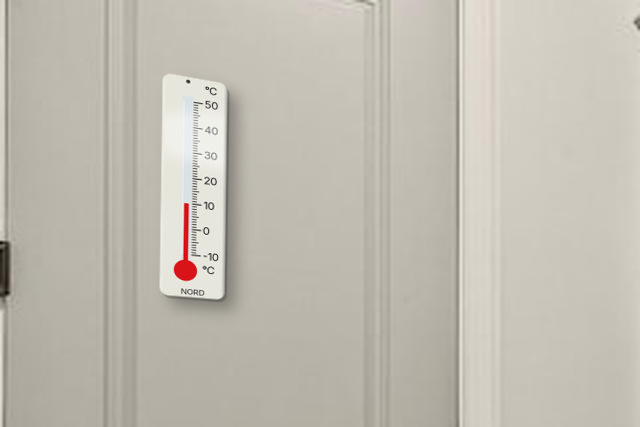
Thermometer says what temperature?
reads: 10 °C
